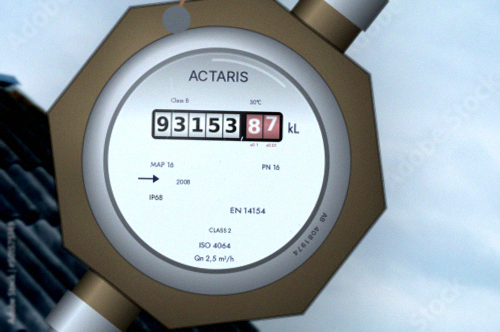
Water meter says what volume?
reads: 93153.87 kL
